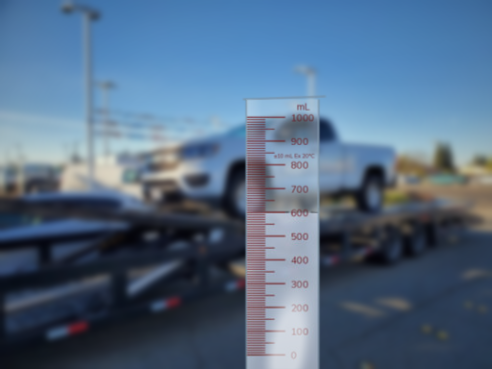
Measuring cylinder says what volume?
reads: 600 mL
